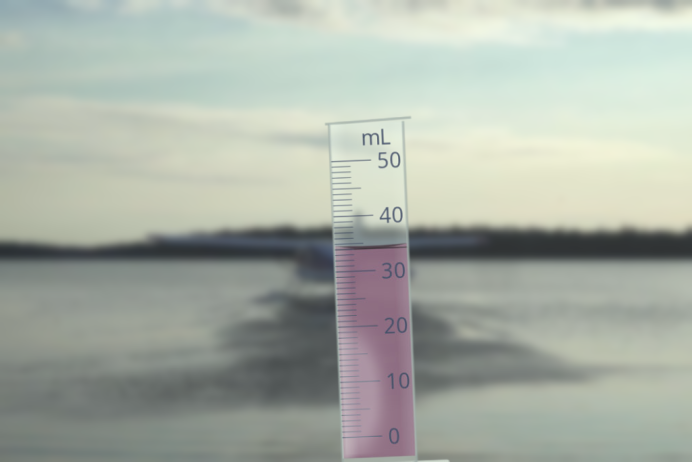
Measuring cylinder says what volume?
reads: 34 mL
